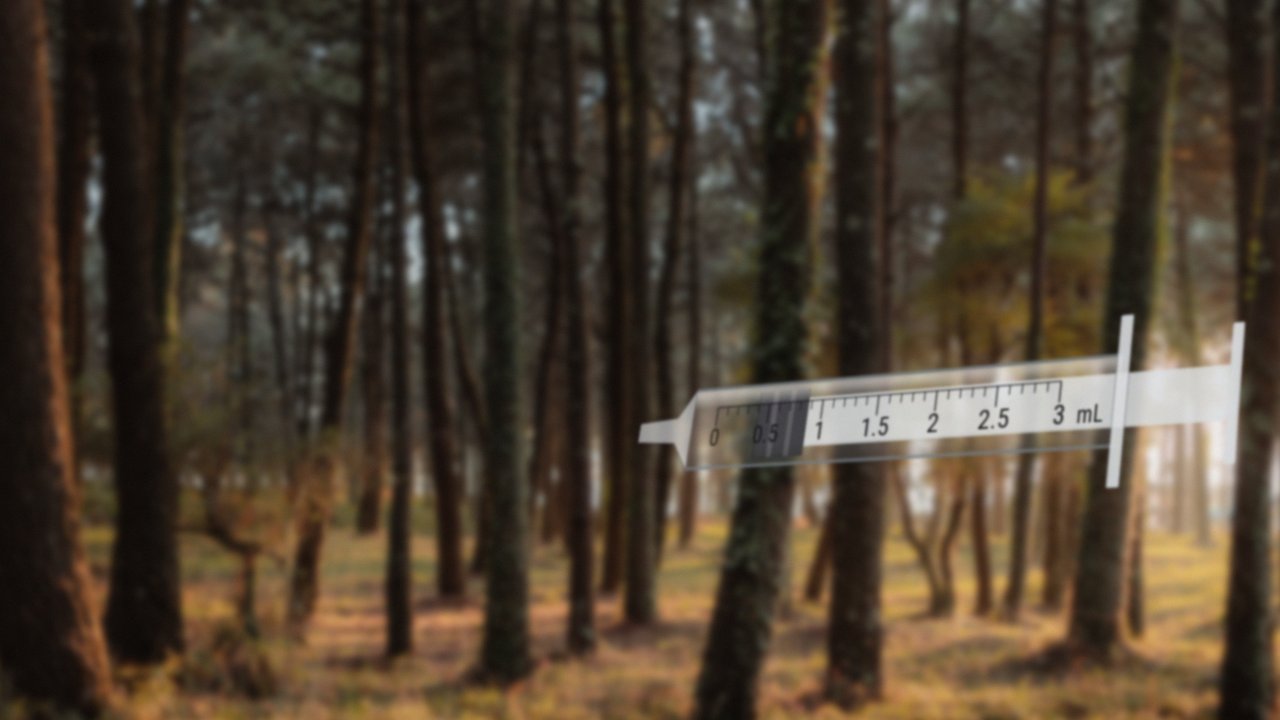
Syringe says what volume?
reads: 0.4 mL
